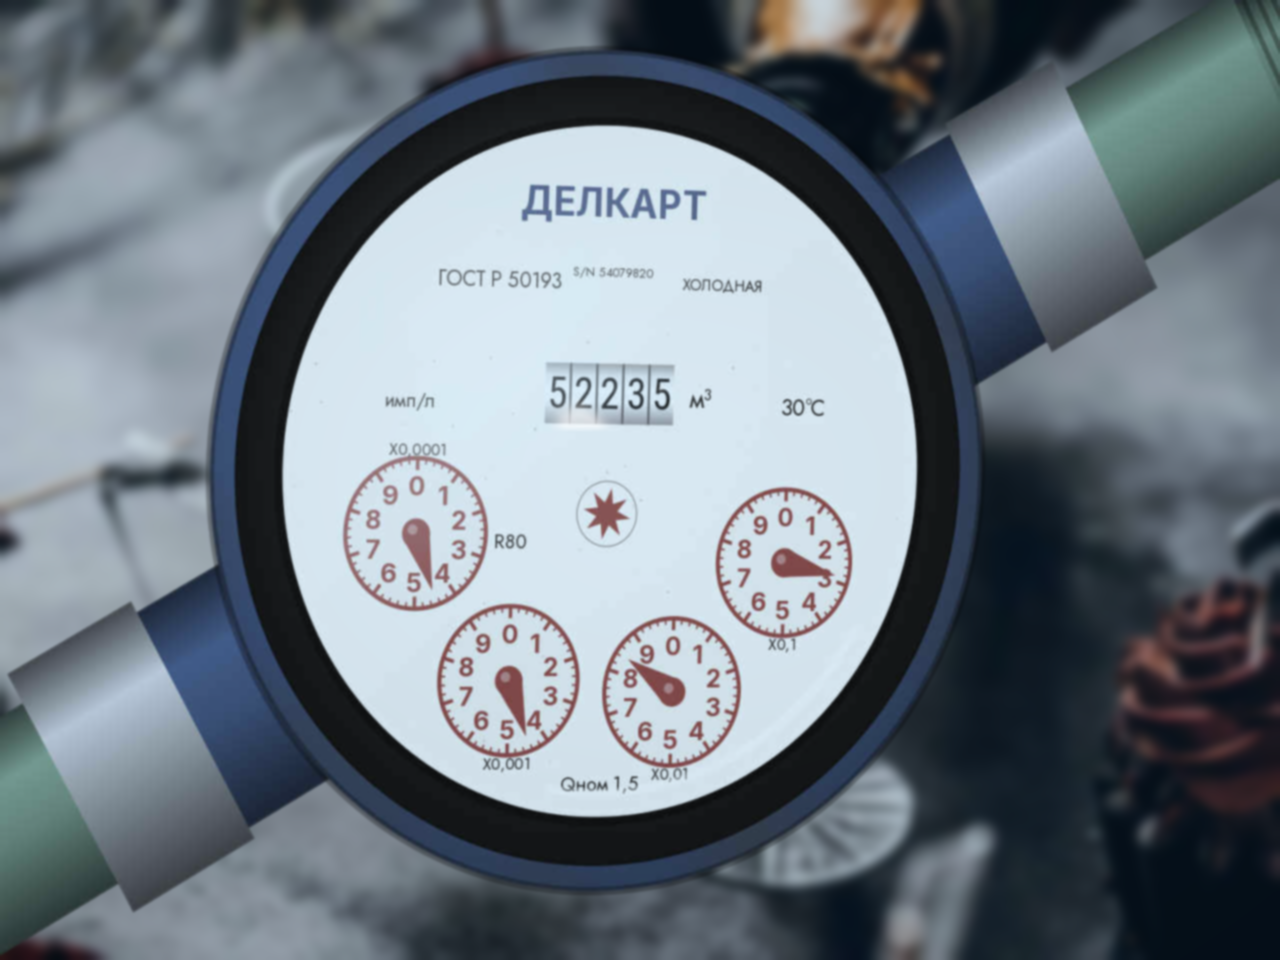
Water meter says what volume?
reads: 52235.2844 m³
